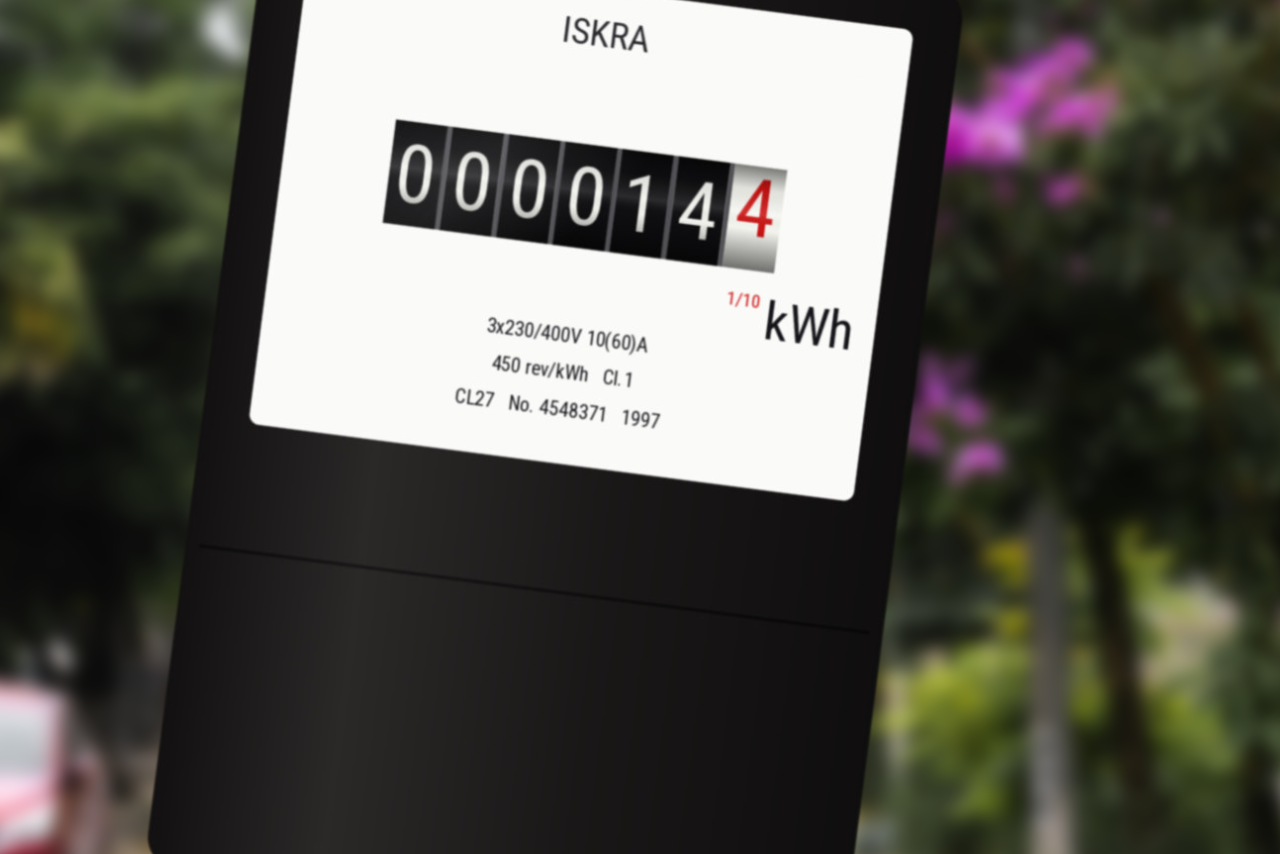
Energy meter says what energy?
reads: 14.4 kWh
